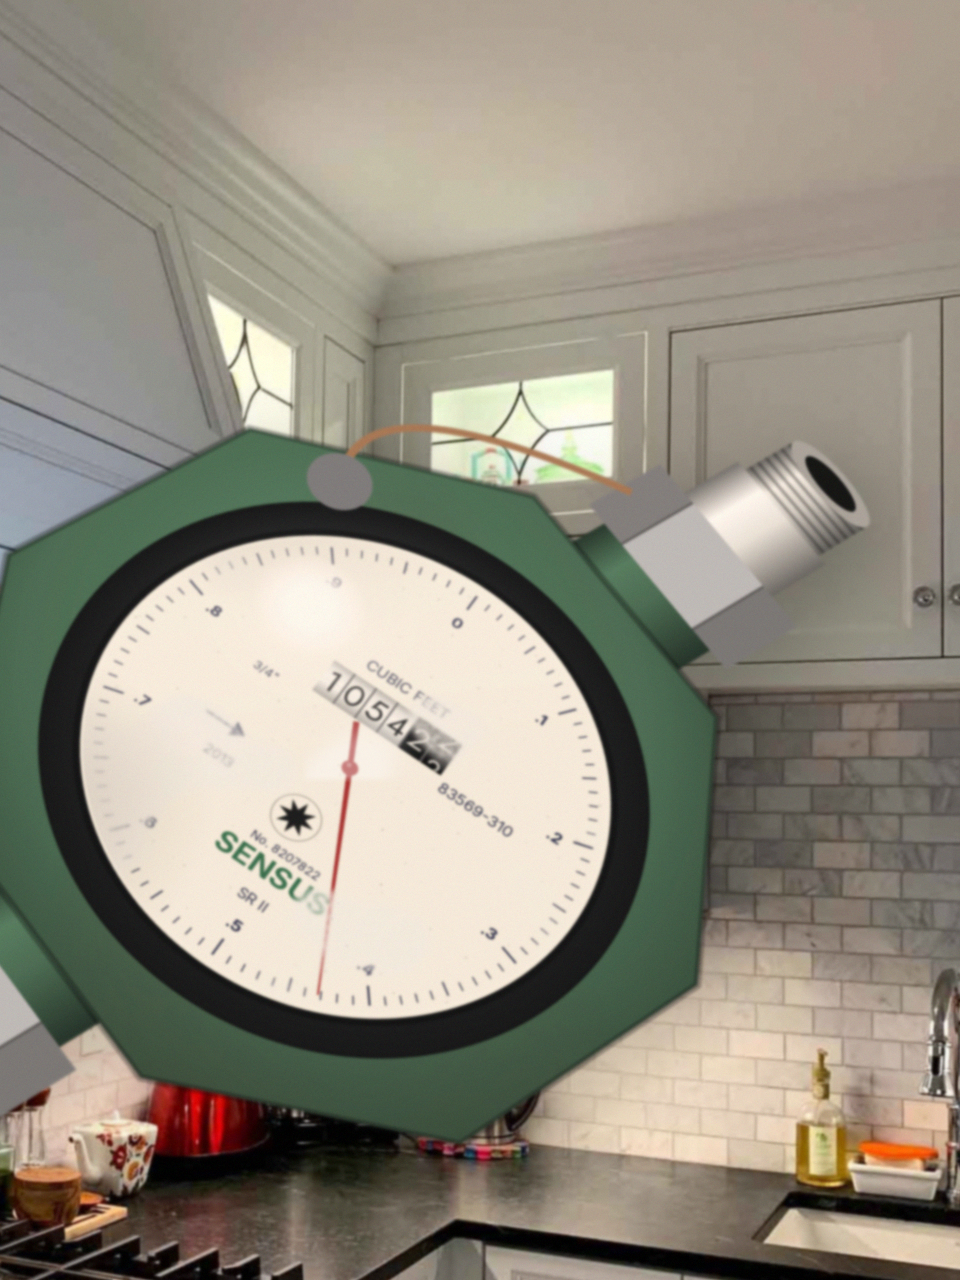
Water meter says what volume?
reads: 105422.43 ft³
